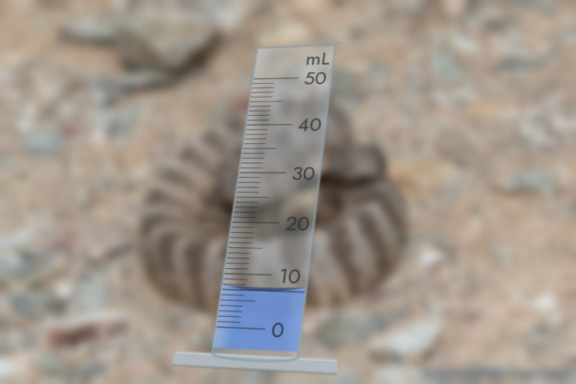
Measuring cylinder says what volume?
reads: 7 mL
